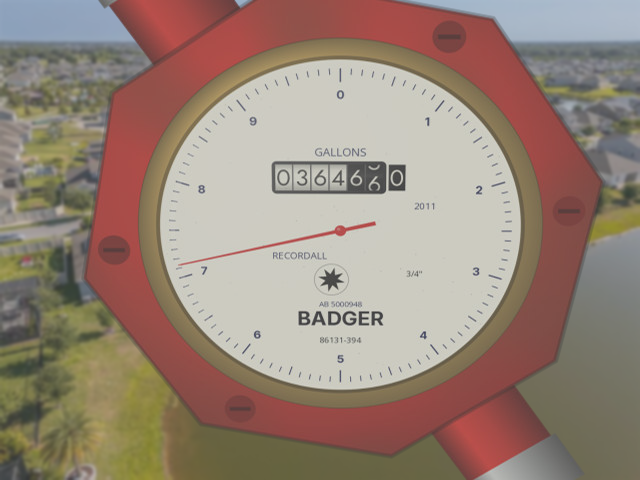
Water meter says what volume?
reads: 364657.1 gal
